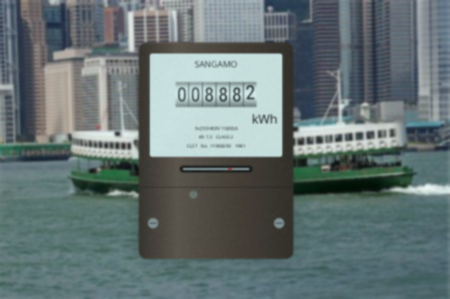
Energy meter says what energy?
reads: 8882 kWh
